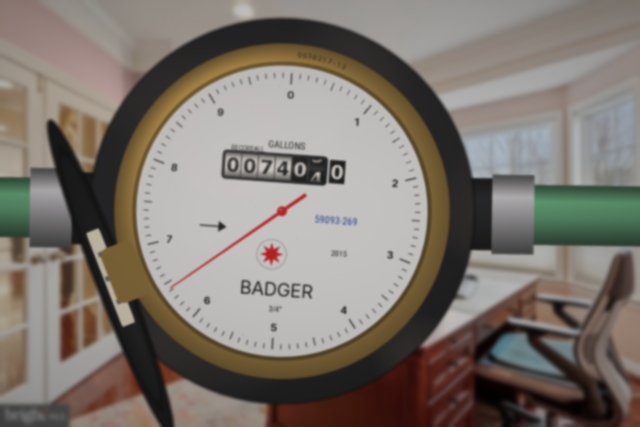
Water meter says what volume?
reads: 74036.4 gal
